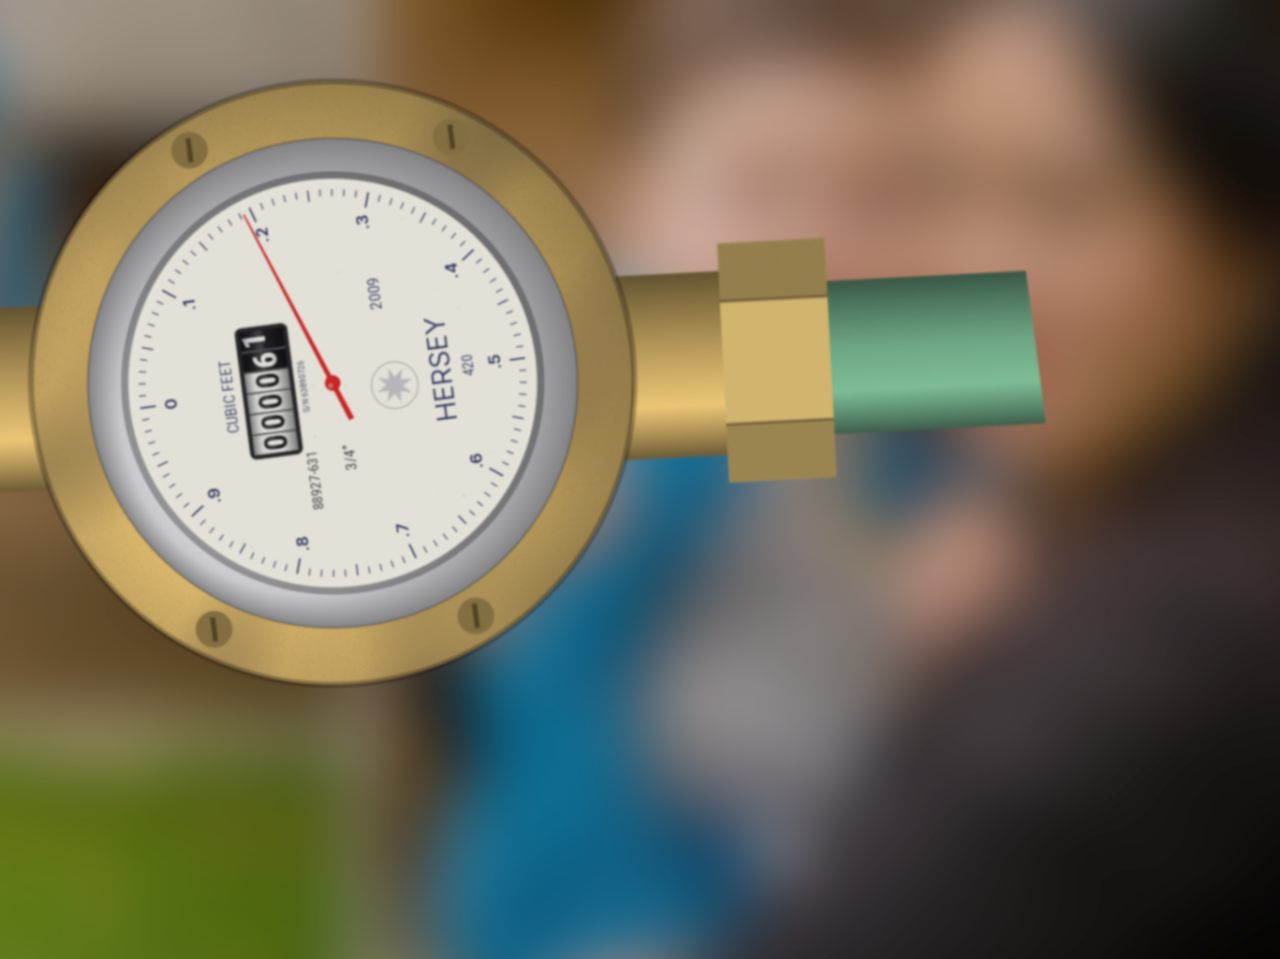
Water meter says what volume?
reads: 61.19 ft³
